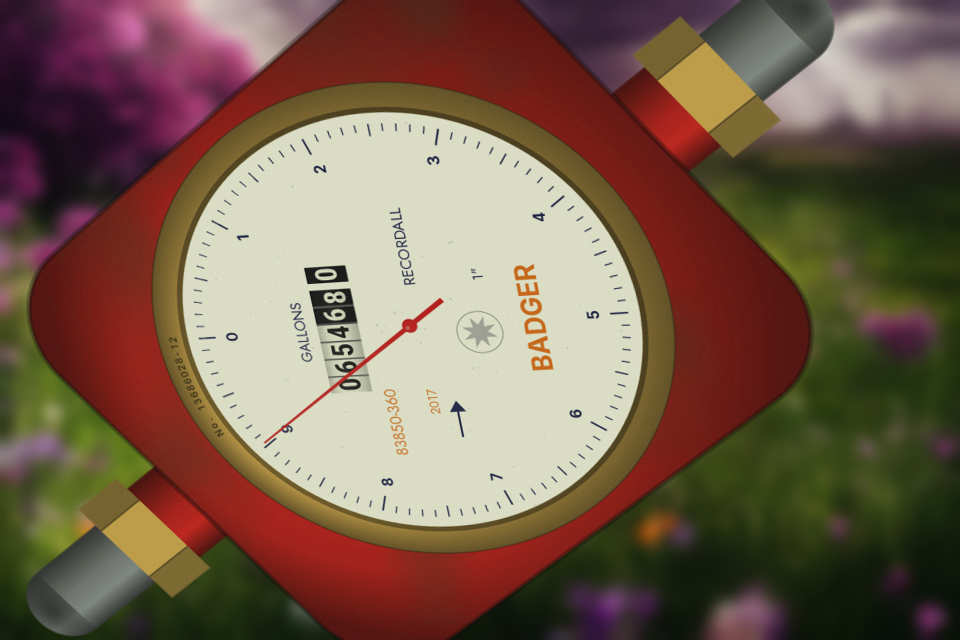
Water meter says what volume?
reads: 654679.0 gal
